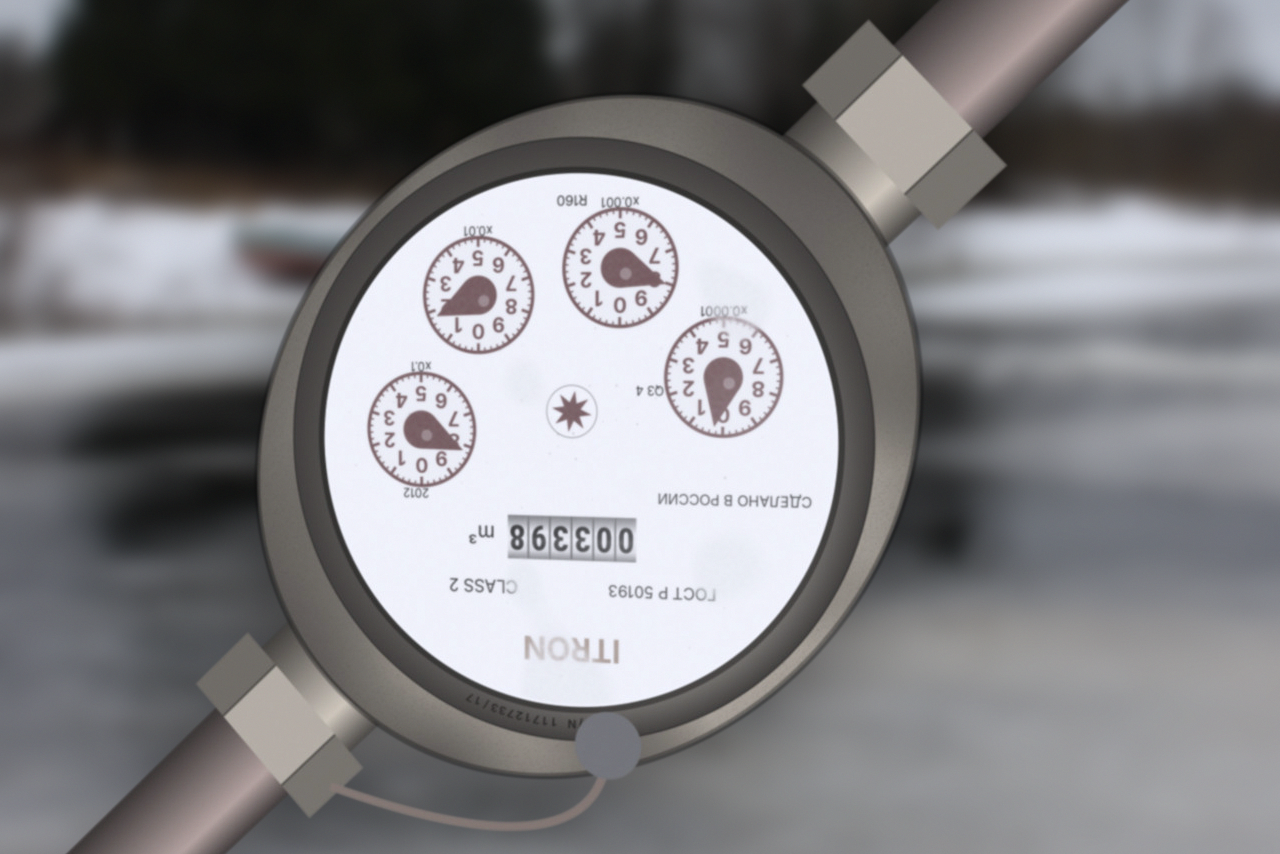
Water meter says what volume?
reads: 3398.8180 m³
